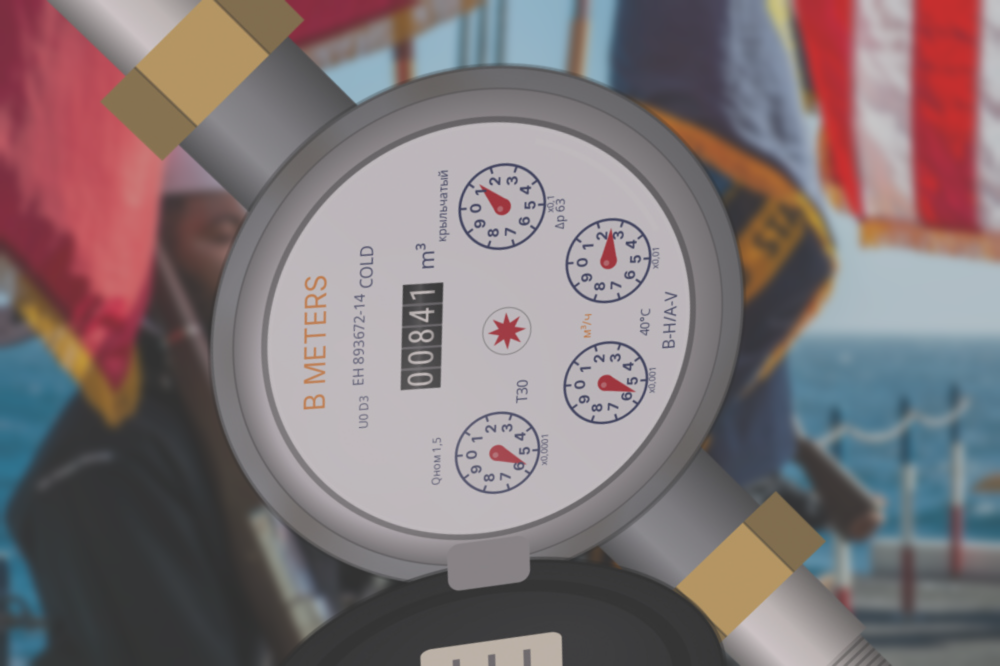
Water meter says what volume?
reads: 841.1255 m³
